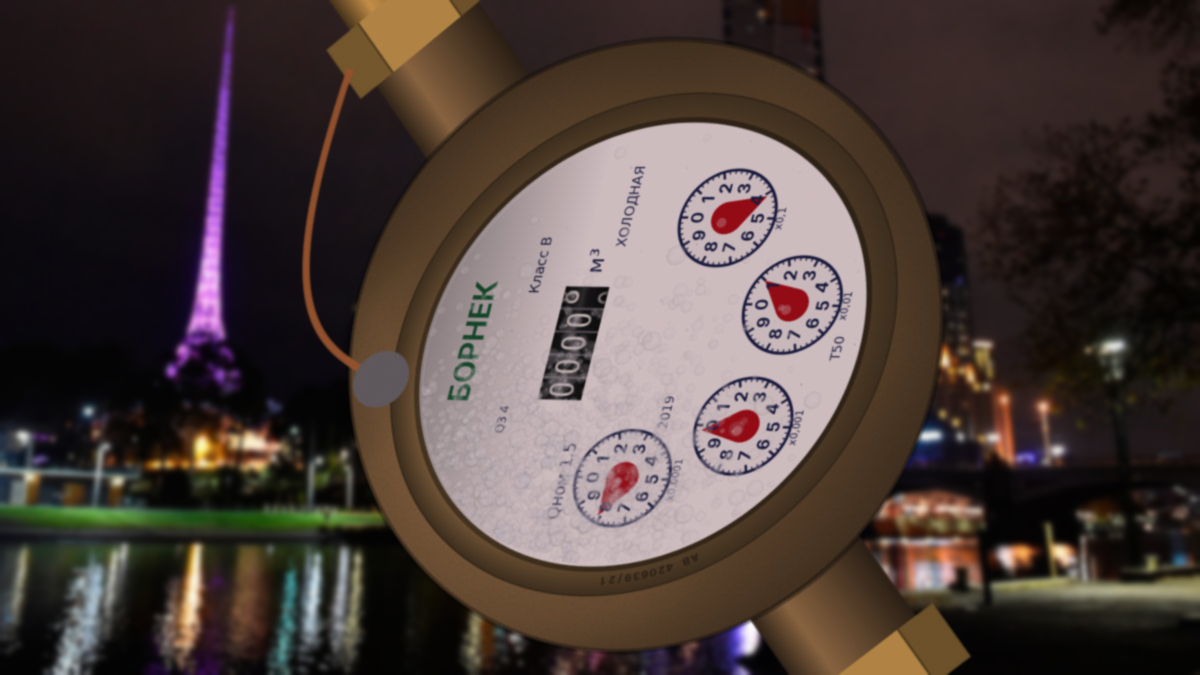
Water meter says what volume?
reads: 8.4098 m³
